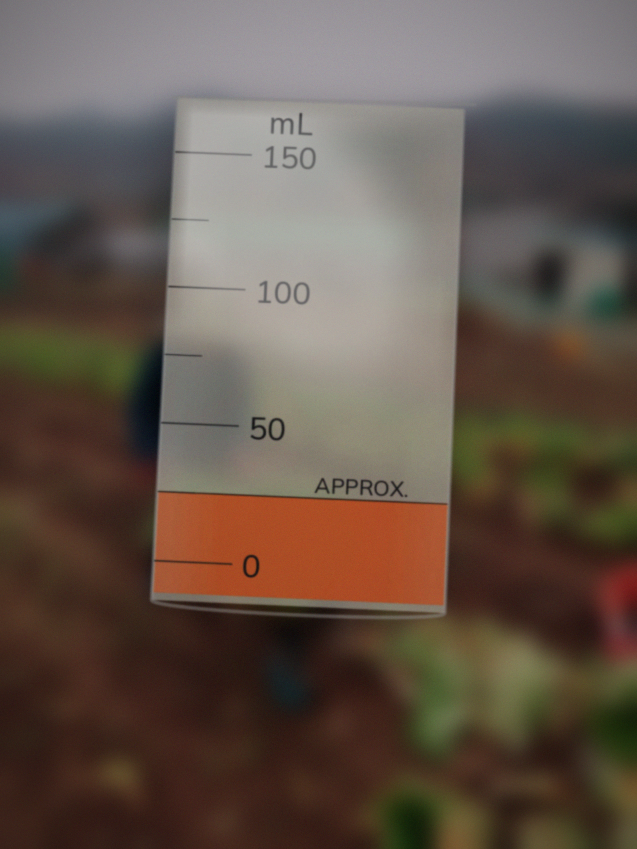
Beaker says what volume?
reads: 25 mL
